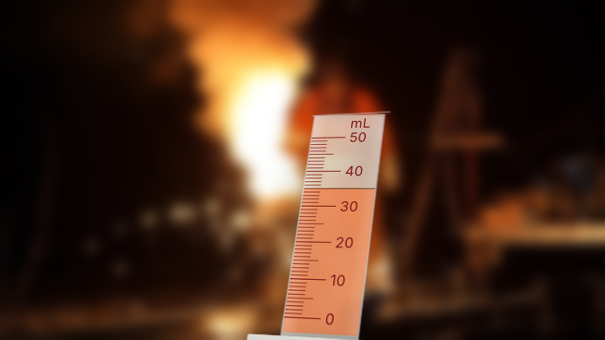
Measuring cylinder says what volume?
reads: 35 mL
